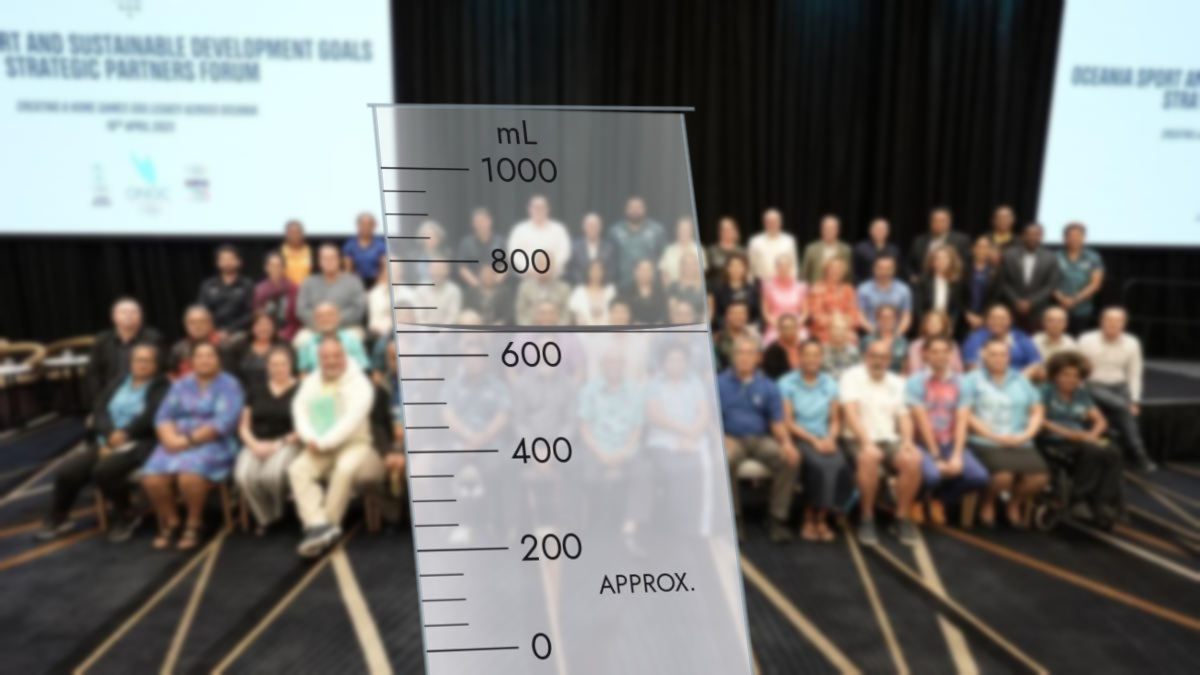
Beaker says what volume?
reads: 650 mL
